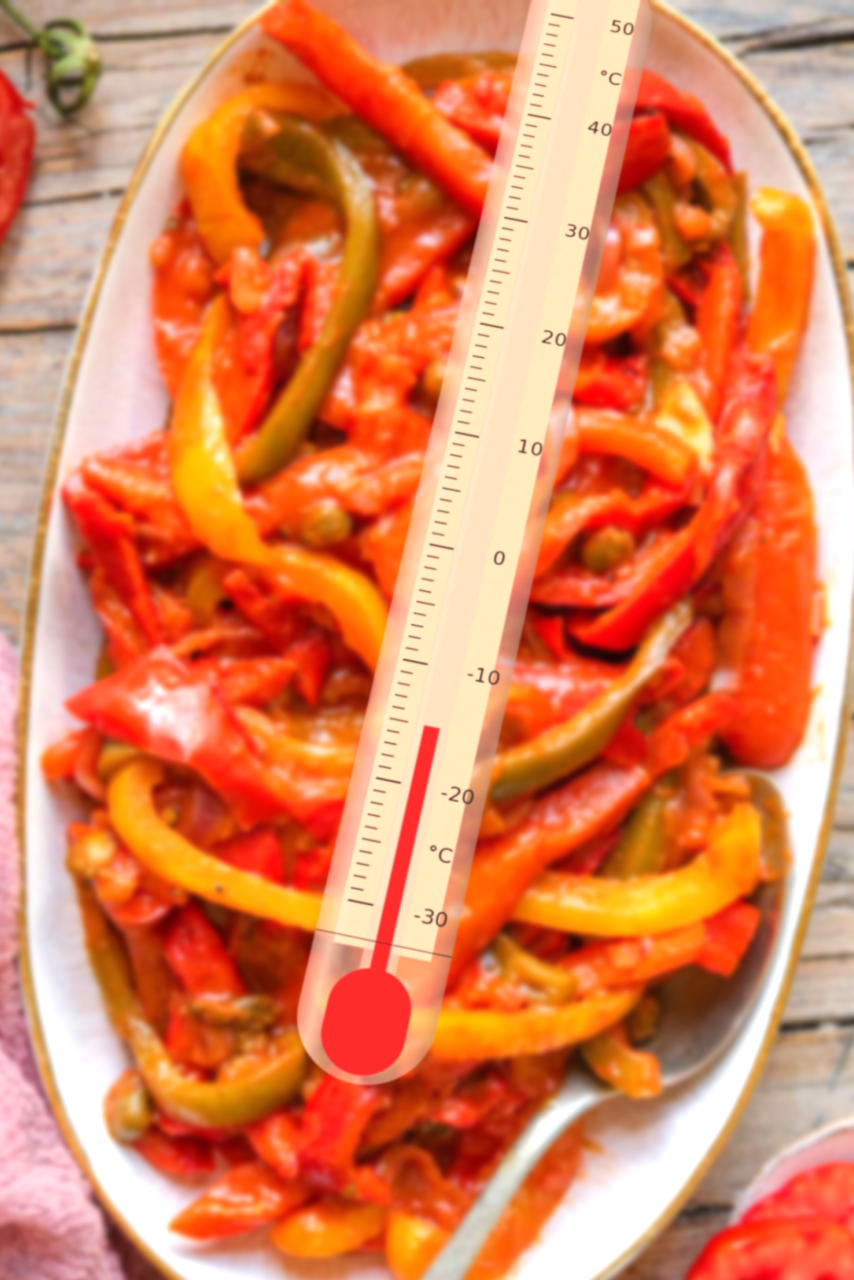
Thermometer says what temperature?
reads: -15 °C
